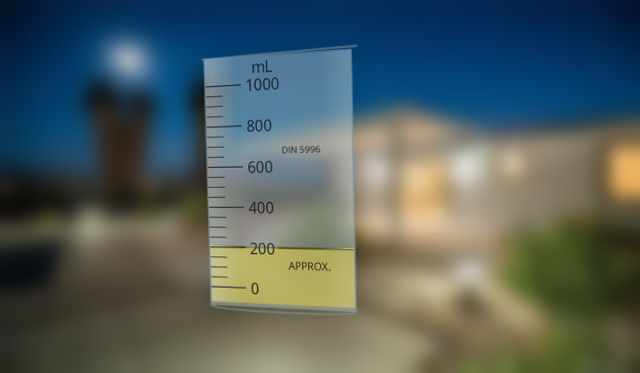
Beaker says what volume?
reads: 200 mL
